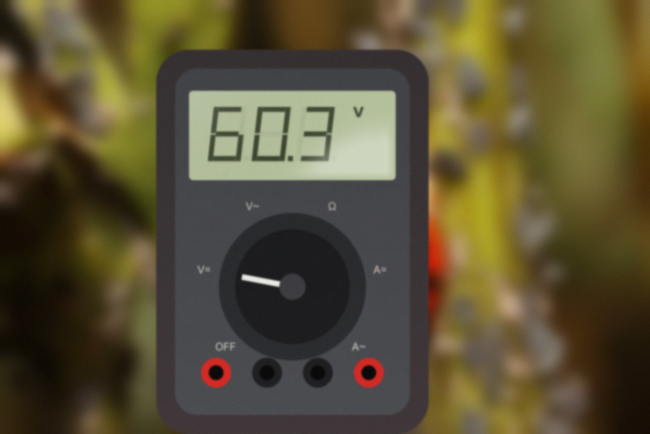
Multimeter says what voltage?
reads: 60.3 V
